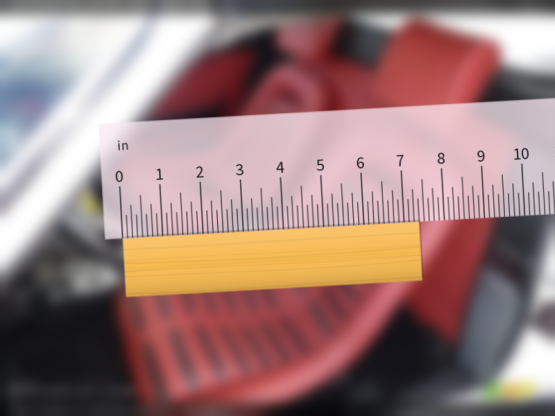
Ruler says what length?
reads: 7.375 in
